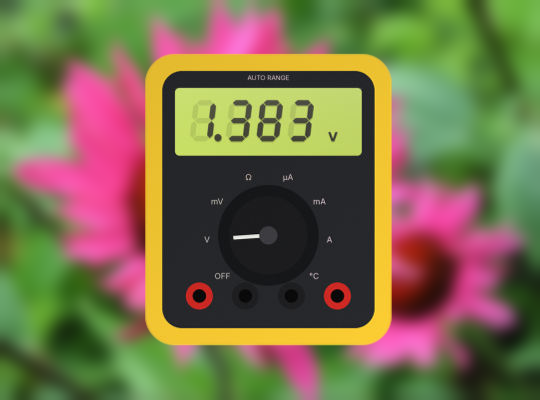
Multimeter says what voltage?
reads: 1.383 V
